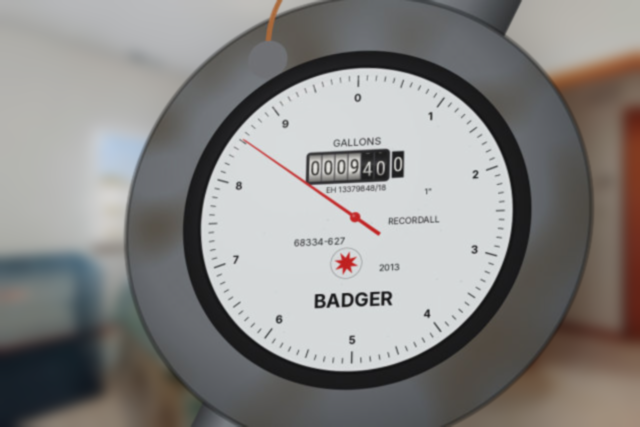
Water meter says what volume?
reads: 9398.5 gal
